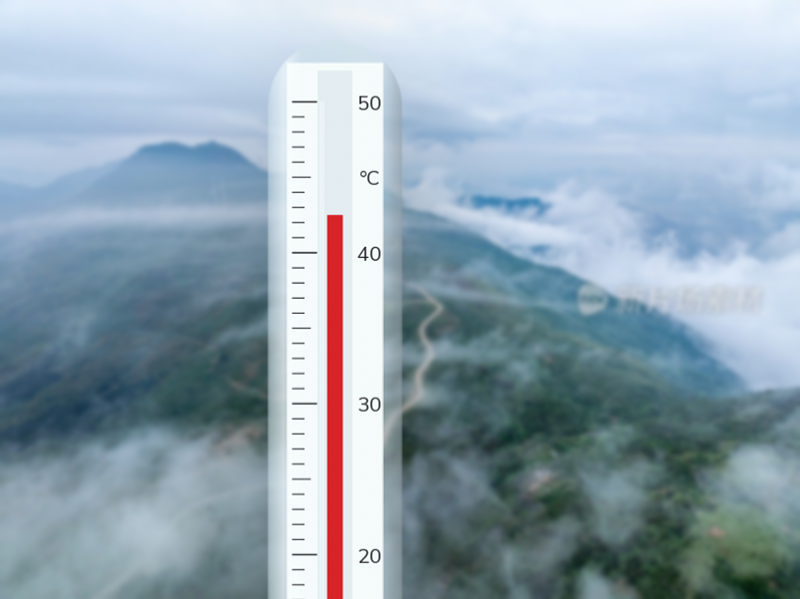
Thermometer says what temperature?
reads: 42.5 °C
